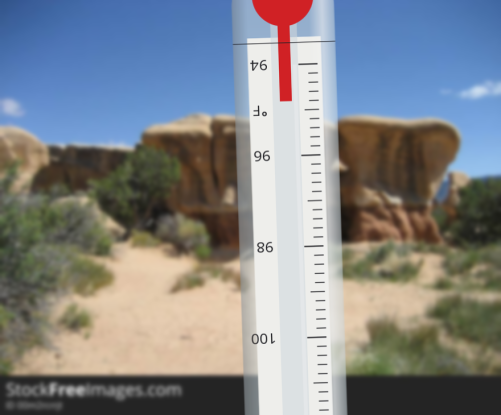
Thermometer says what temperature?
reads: 94.8 °F
